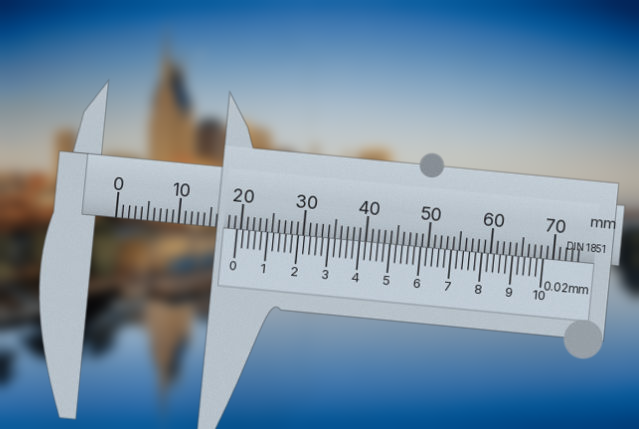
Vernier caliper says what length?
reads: 19.4 mm
